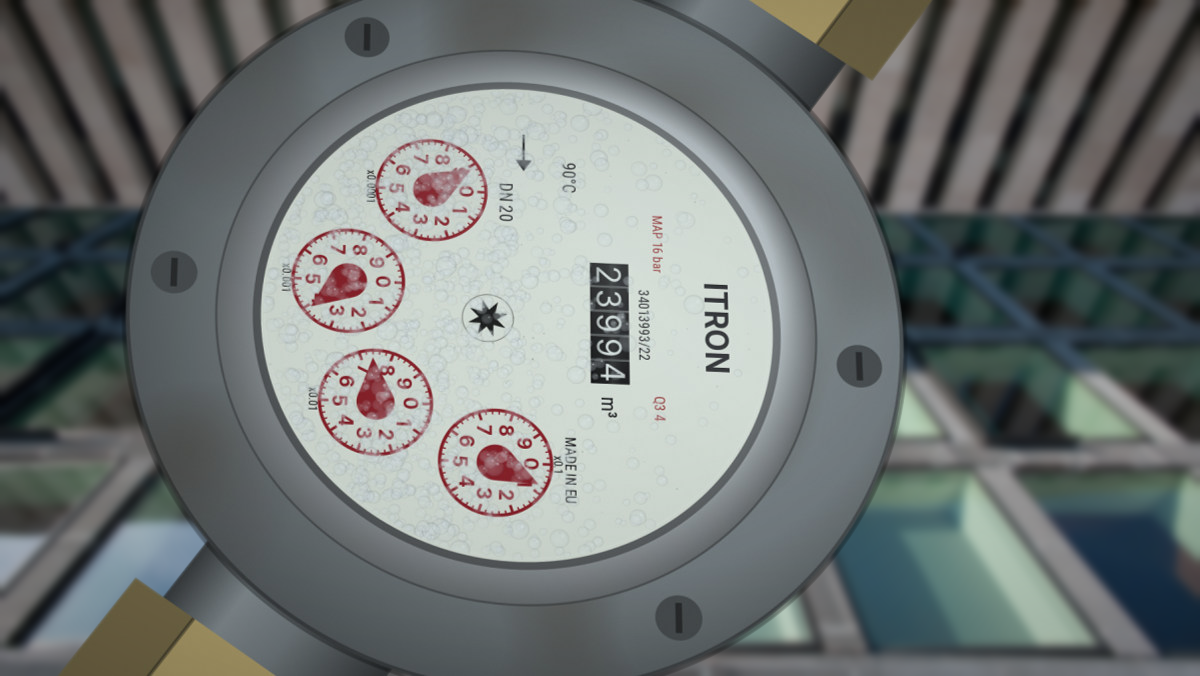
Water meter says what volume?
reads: 23994.0739 m³
